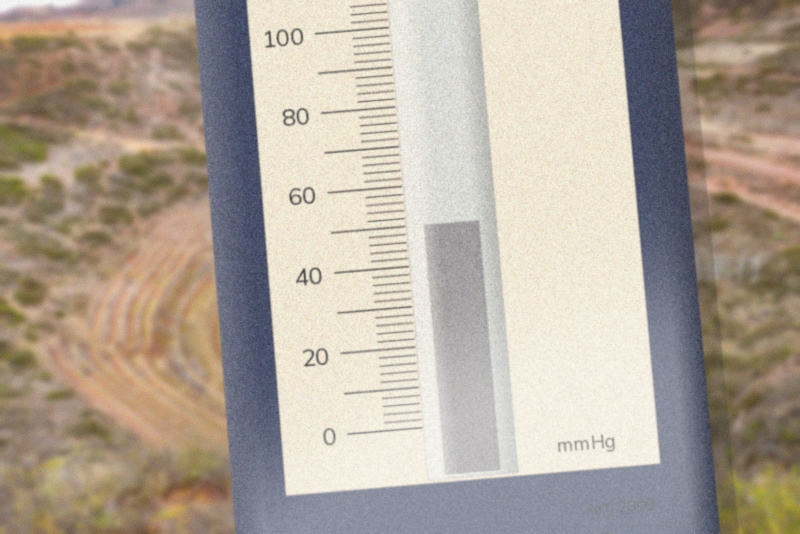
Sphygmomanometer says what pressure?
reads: 50 mmHg
